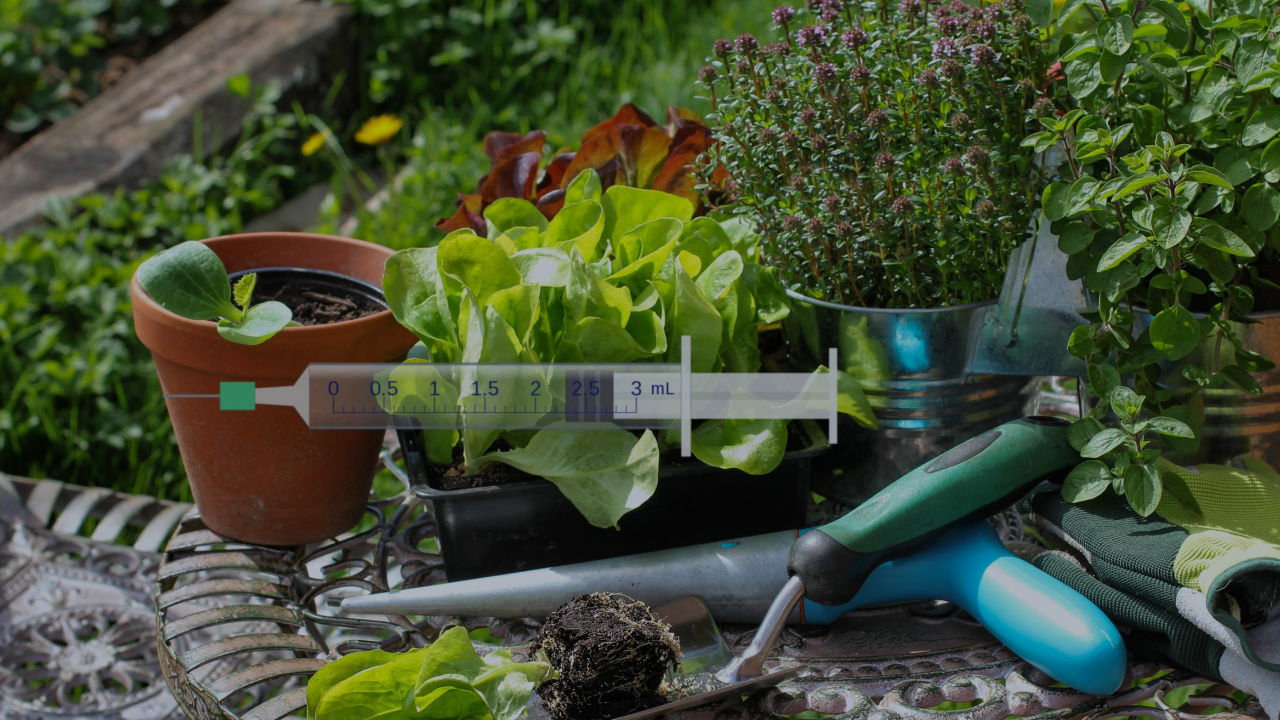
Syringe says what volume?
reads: 2.3 mL
